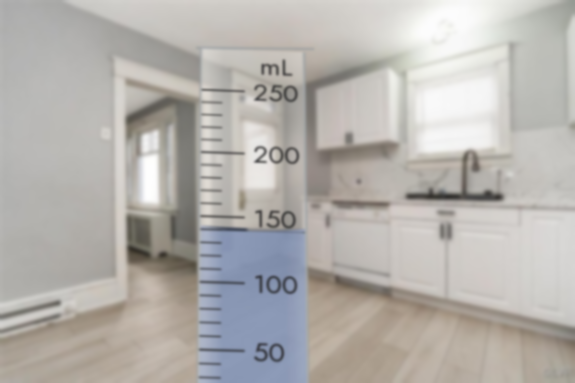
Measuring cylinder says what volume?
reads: 140 mL
